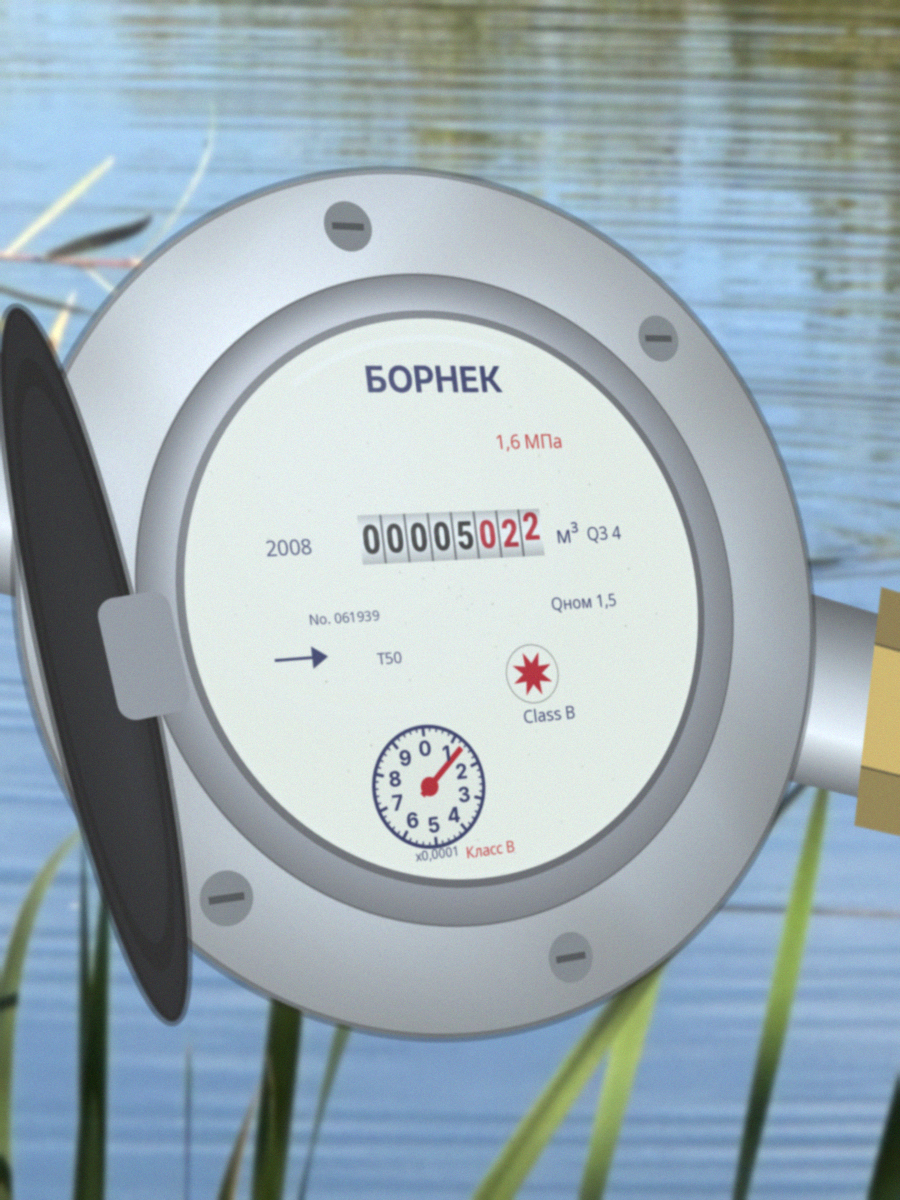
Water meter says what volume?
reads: 5.0221 m³
